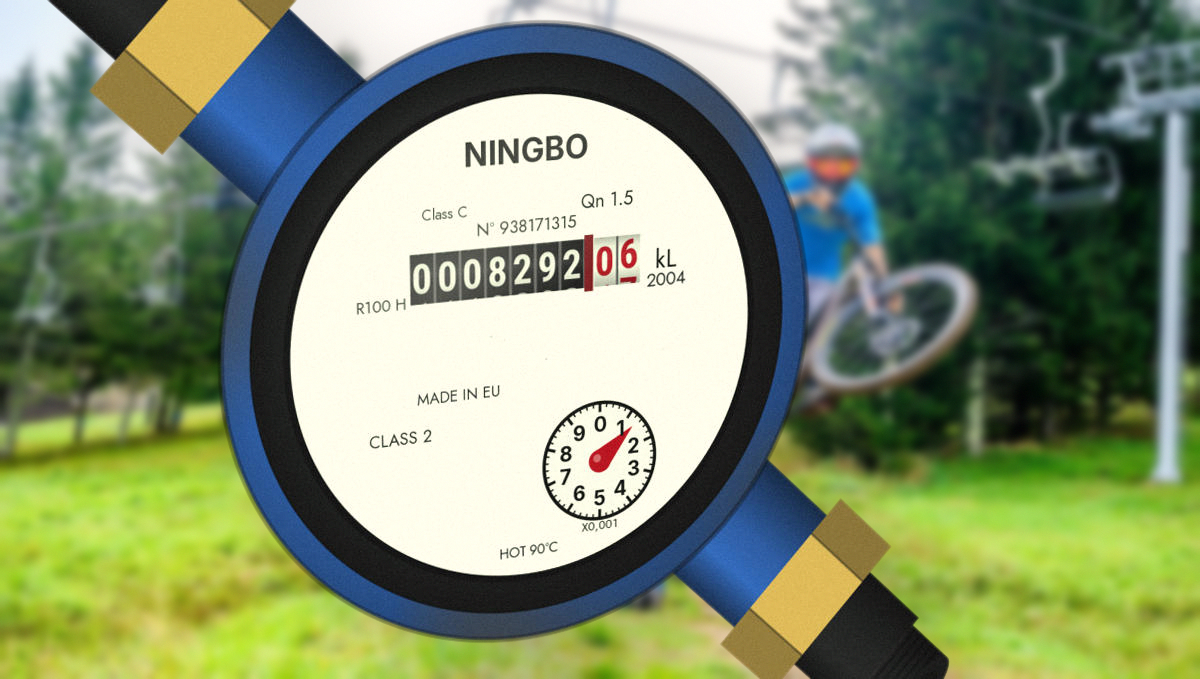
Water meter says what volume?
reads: 8292.061 kL
